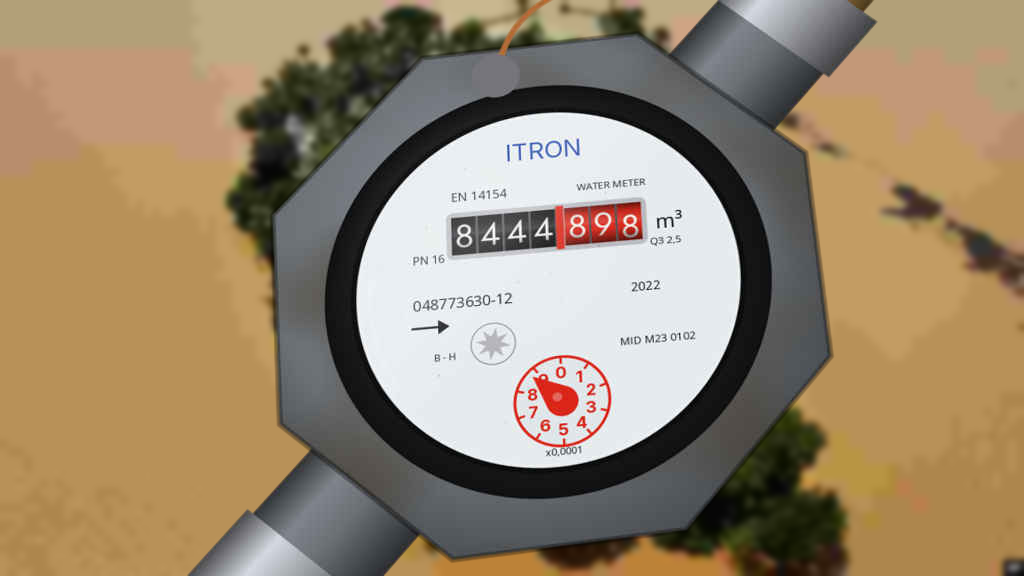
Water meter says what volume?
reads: 8444.8978 m³
